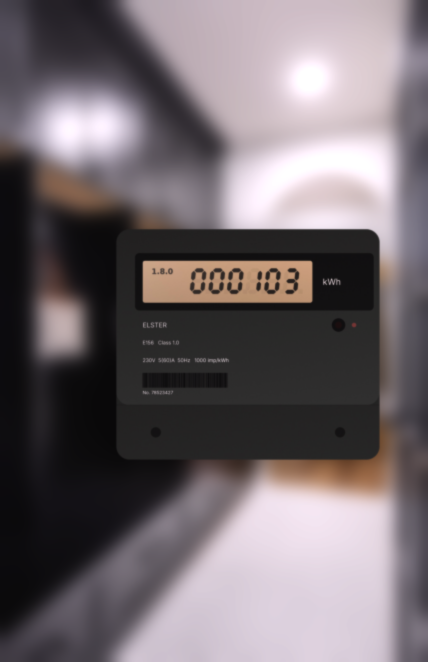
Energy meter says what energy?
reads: 103 kWh
